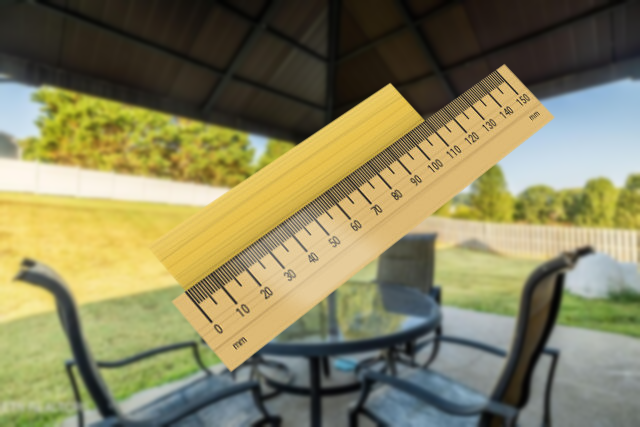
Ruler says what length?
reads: 110 mm
